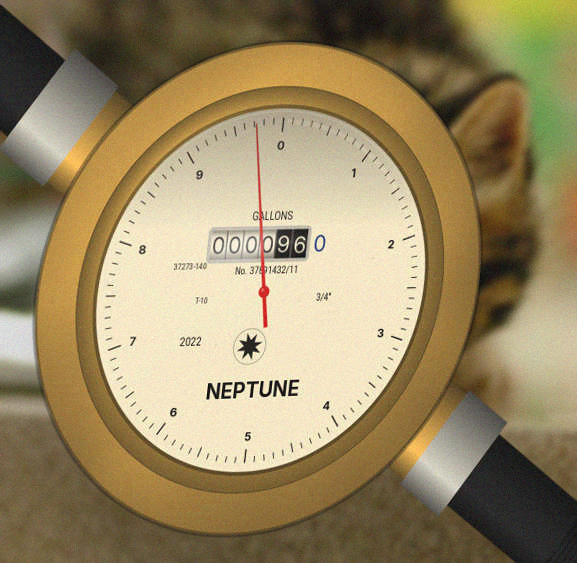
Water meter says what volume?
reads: 959.7 gal
